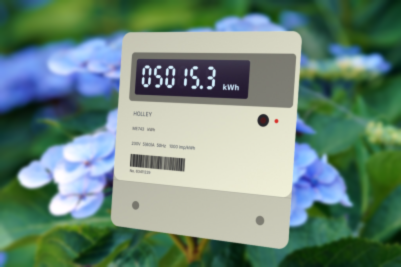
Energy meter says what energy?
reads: 5015.3 kWh
